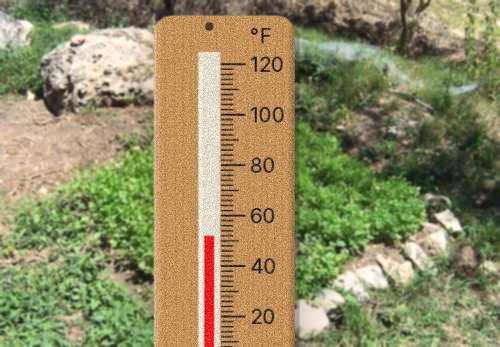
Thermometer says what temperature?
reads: 52 °F
